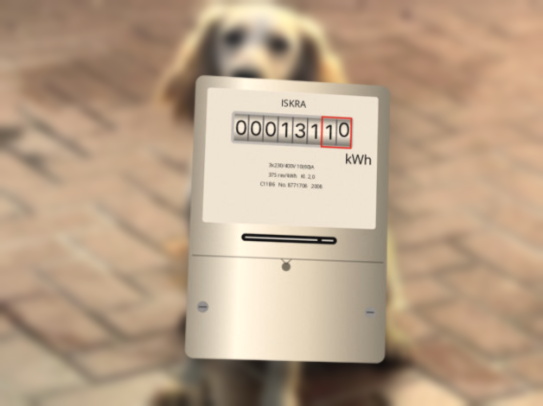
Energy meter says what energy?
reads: 131.10 kWh
